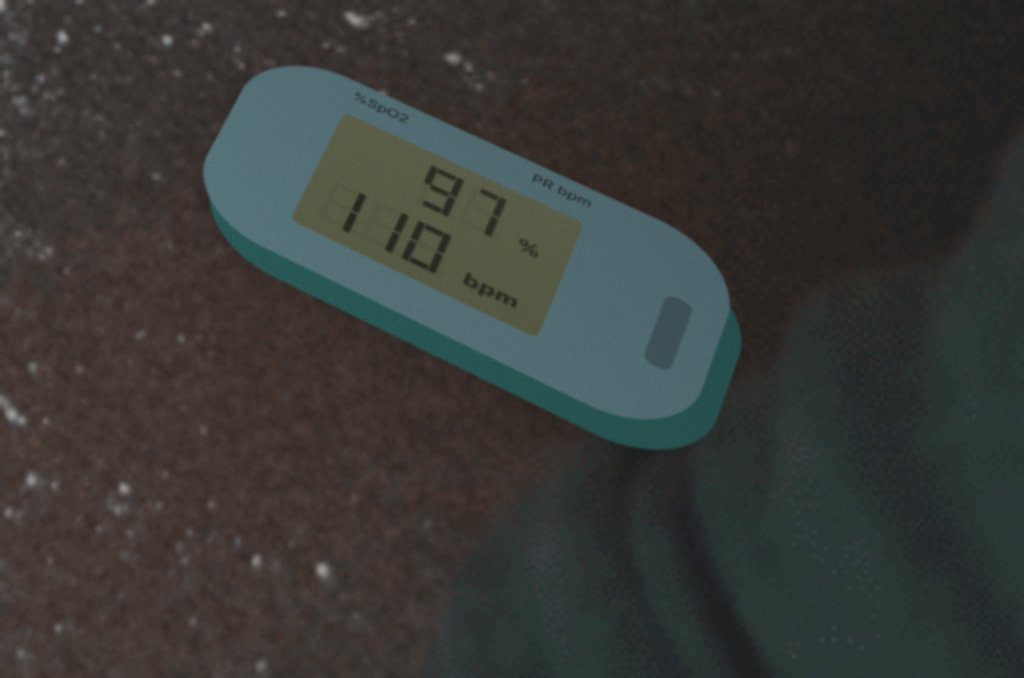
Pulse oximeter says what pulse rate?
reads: 110 bpm
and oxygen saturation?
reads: 97 %
